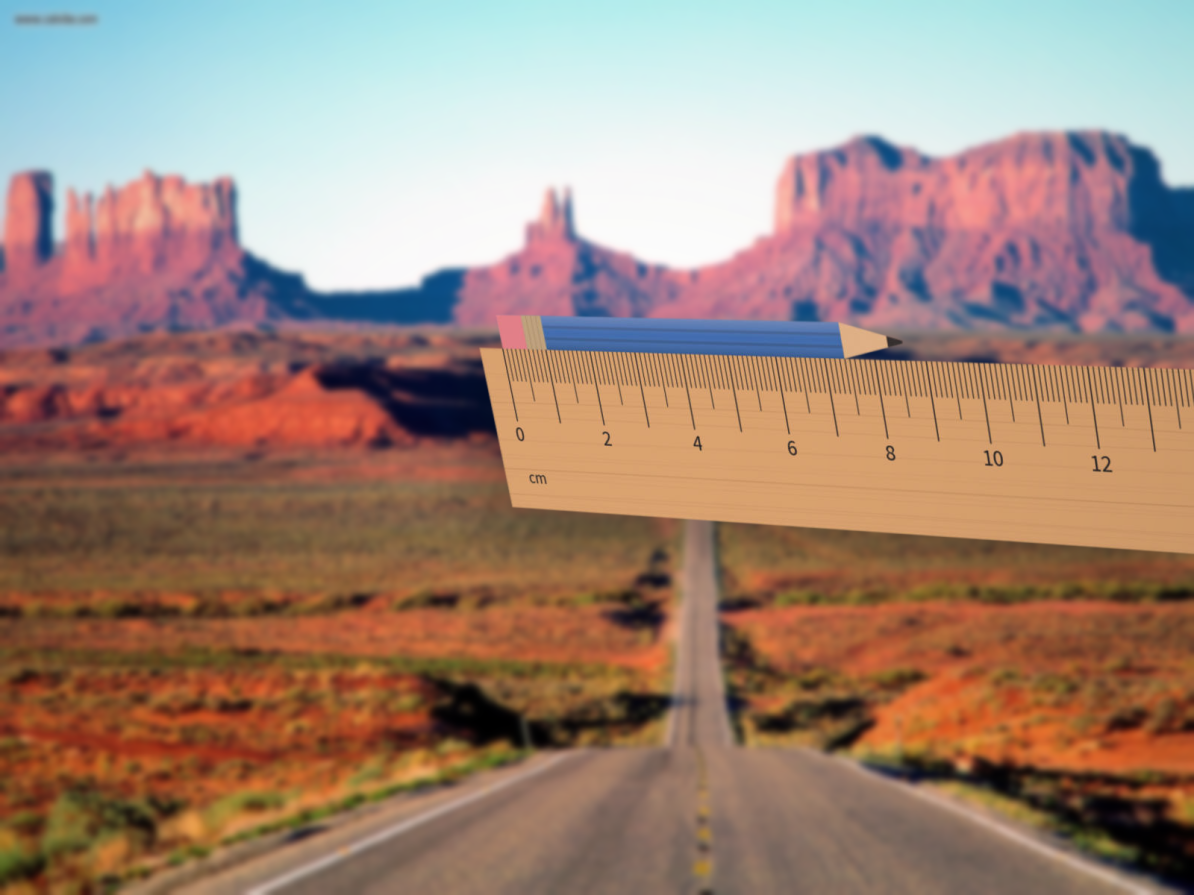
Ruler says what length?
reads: 8.6 cm
